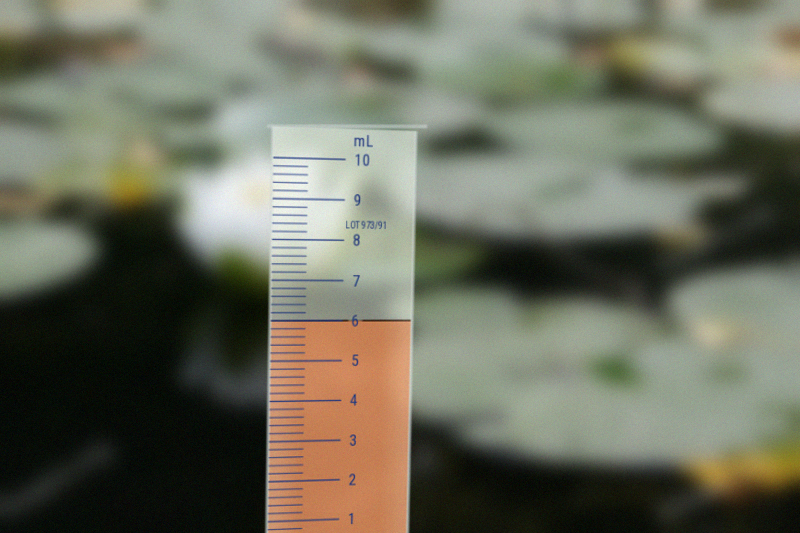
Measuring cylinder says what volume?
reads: 6 mL
